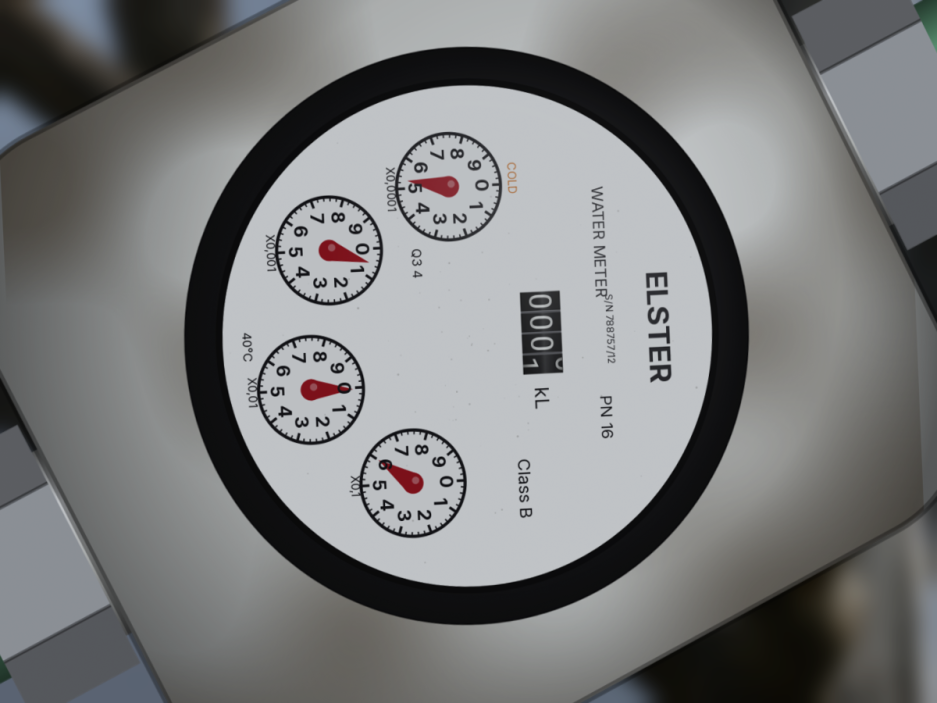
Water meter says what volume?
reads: 0.6005 kL
